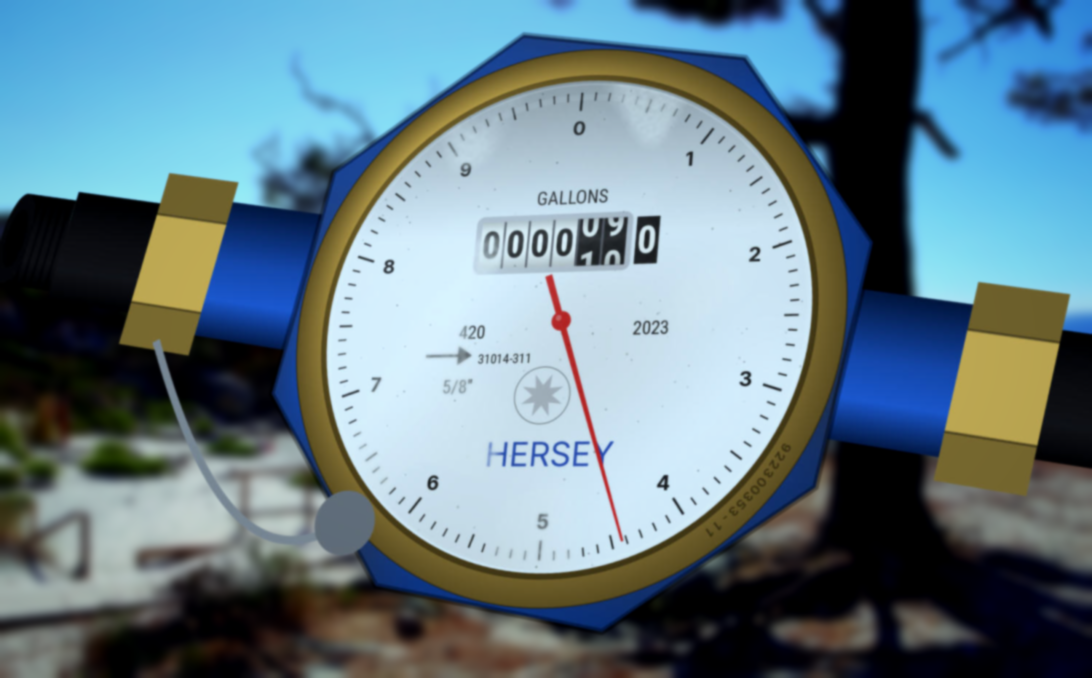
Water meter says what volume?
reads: 94.4 gal
